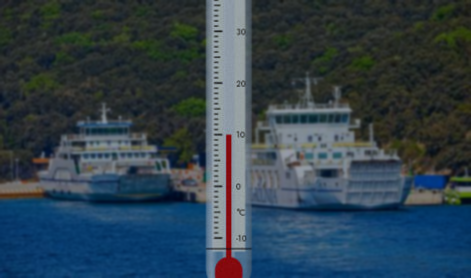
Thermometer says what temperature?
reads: 10 °C
